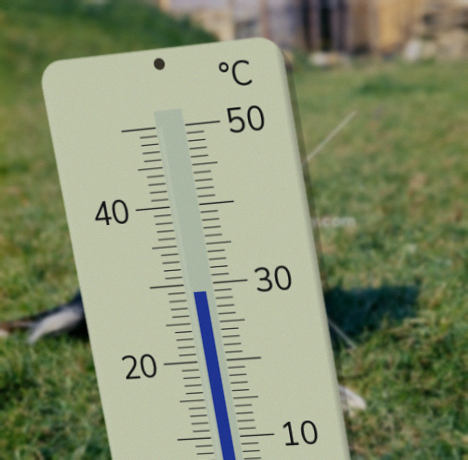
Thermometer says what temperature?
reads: 29 °C
